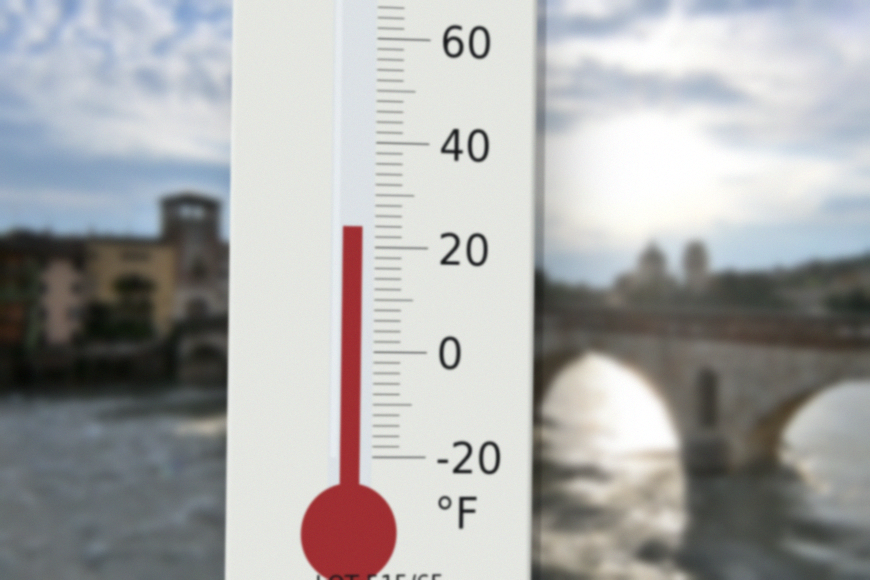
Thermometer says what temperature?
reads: 24 °F
